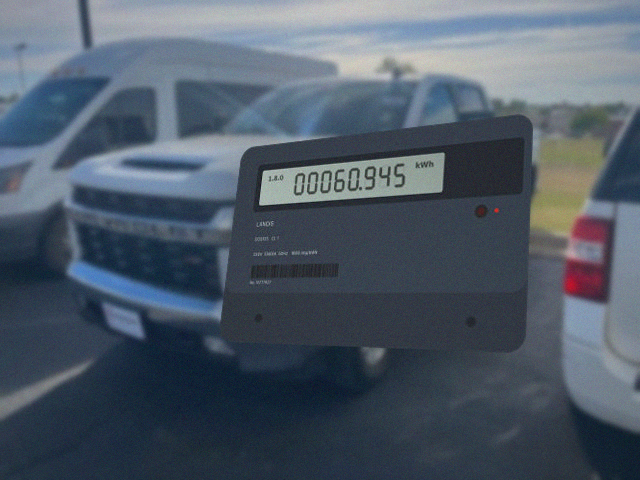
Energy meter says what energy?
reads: 60.945 kWh
